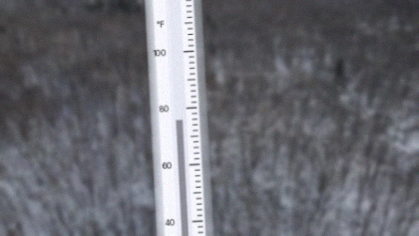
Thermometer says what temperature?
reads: 76 °F
